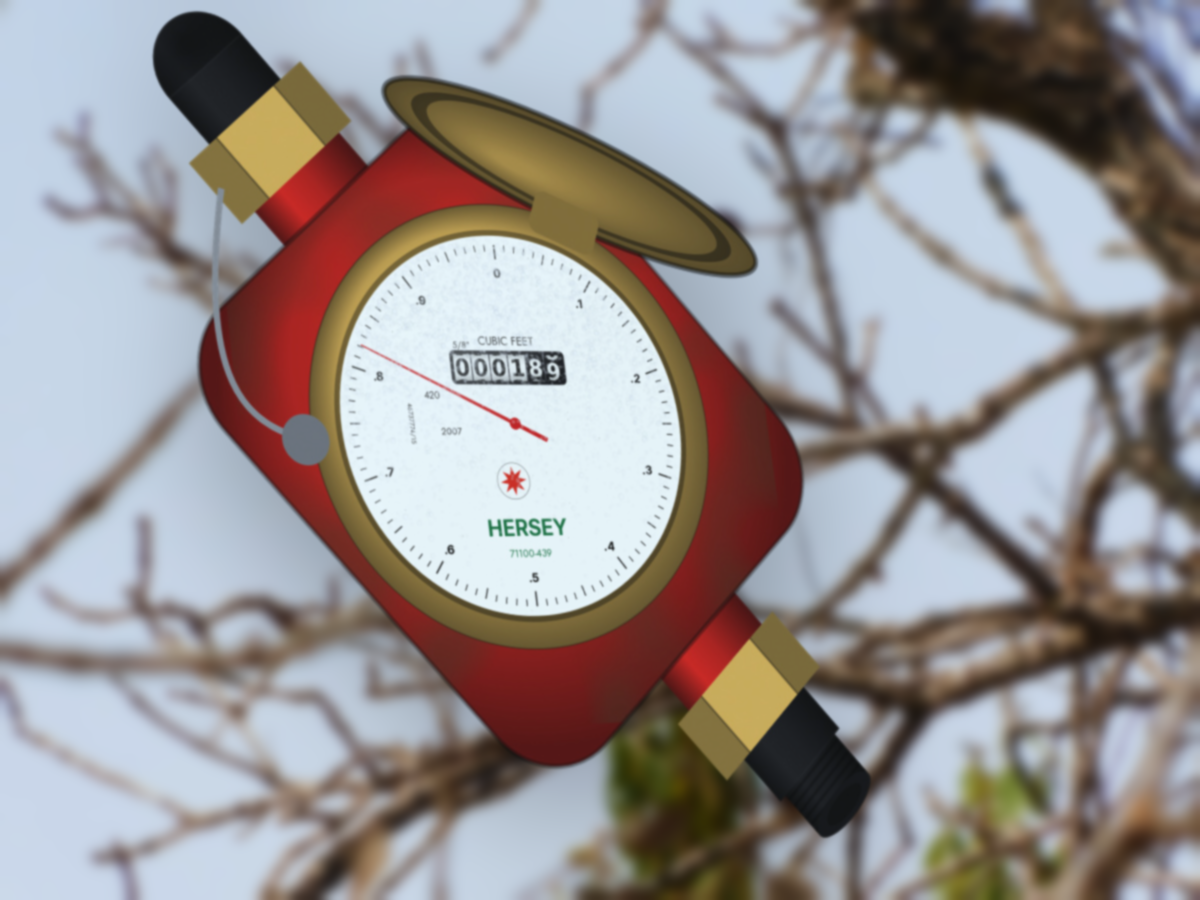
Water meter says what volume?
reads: 188.82 ft³
